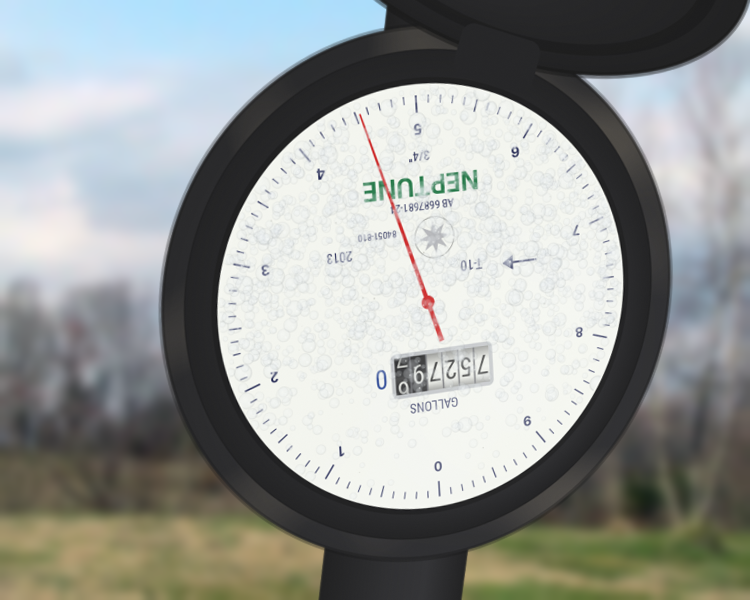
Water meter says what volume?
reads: 7527964.5 gal
